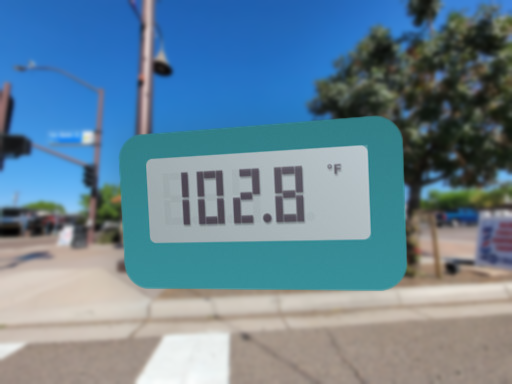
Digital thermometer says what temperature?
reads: 102.8 °F
